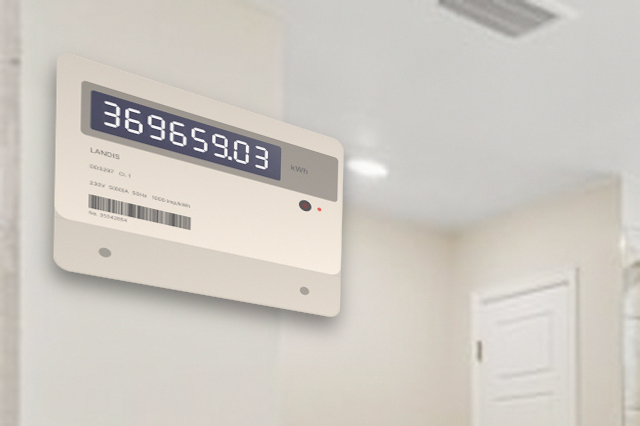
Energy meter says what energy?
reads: 369659.03 kWh
